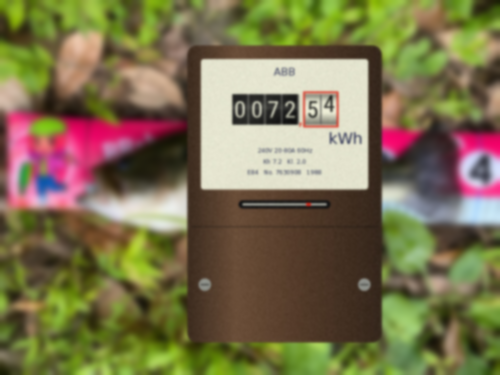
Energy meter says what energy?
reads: 72.54 kWh
